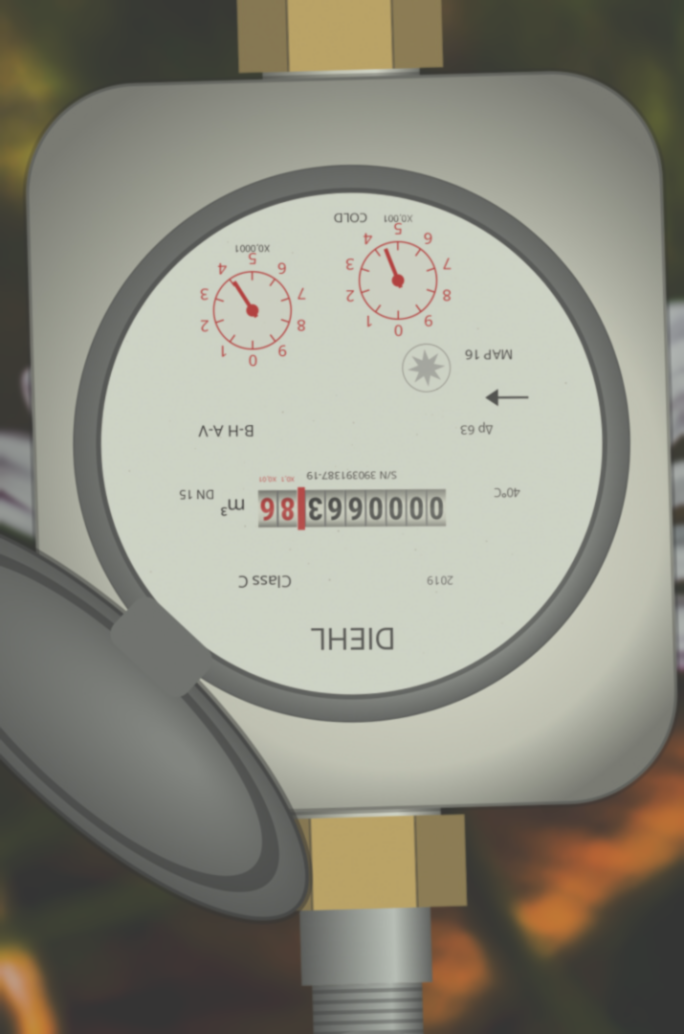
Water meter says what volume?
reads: 663.8644 m³
